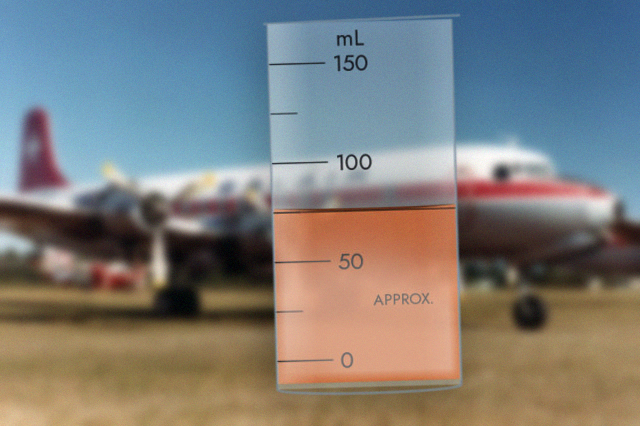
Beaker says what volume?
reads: 75 mL
